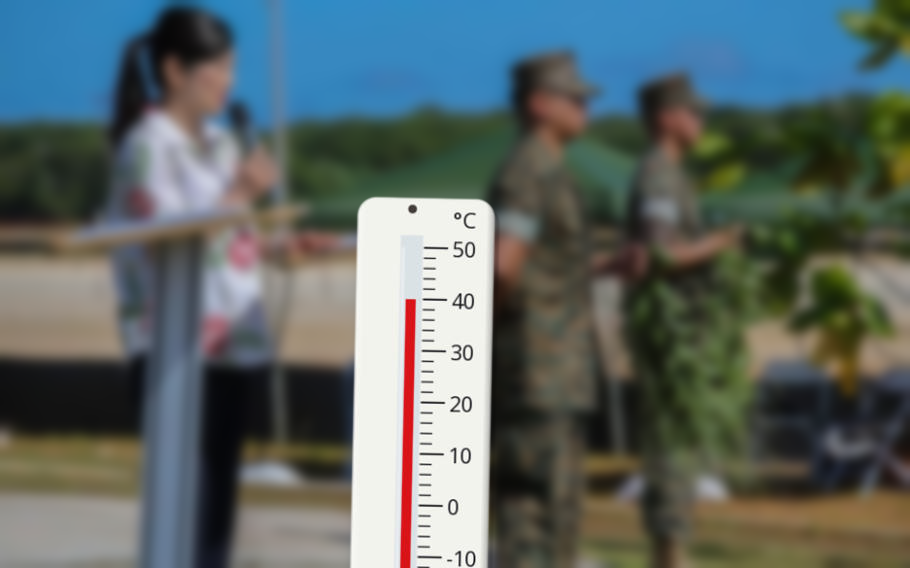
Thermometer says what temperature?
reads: 40 °C
